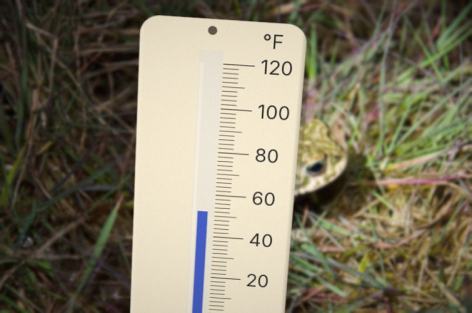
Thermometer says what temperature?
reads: 52 °F
